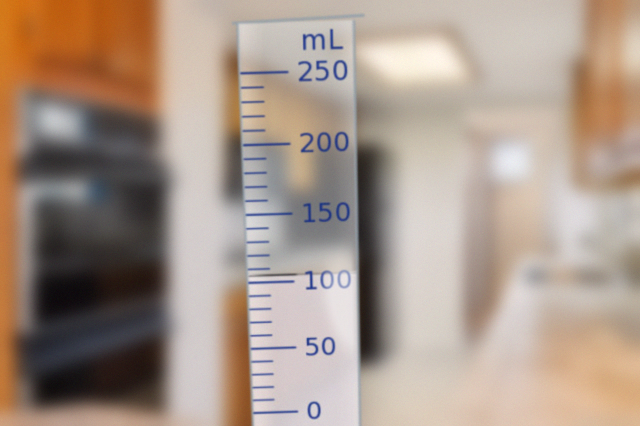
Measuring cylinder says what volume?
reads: 105 mL
